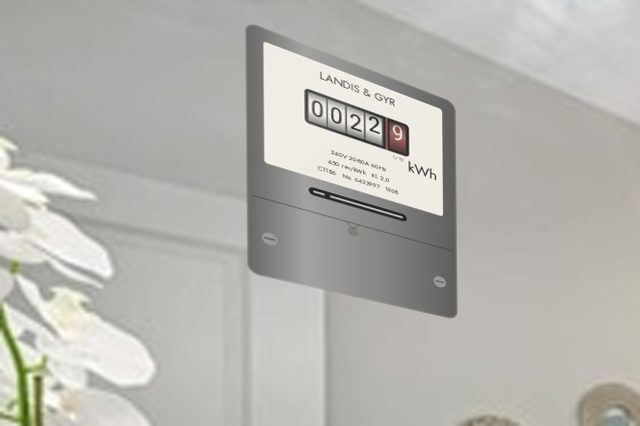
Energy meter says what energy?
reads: 22.9 kWh
